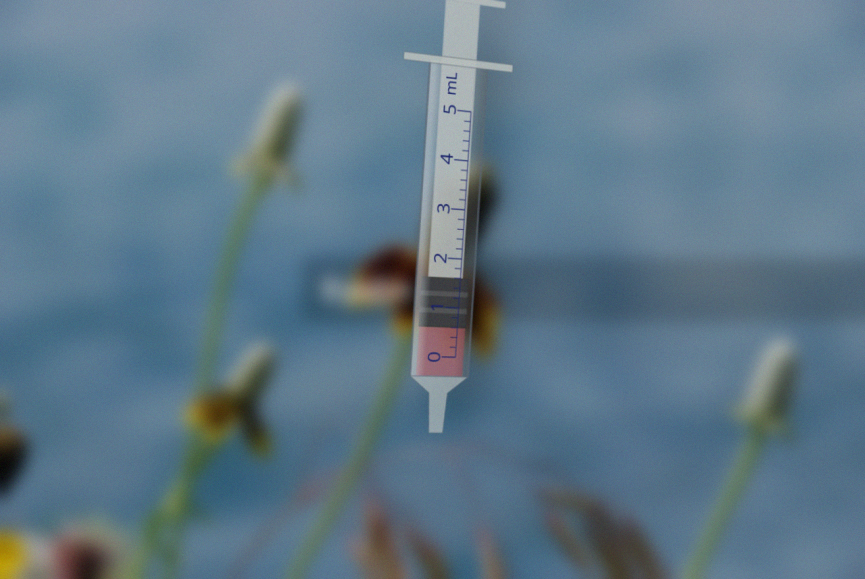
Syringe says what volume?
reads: 0.6 mL
